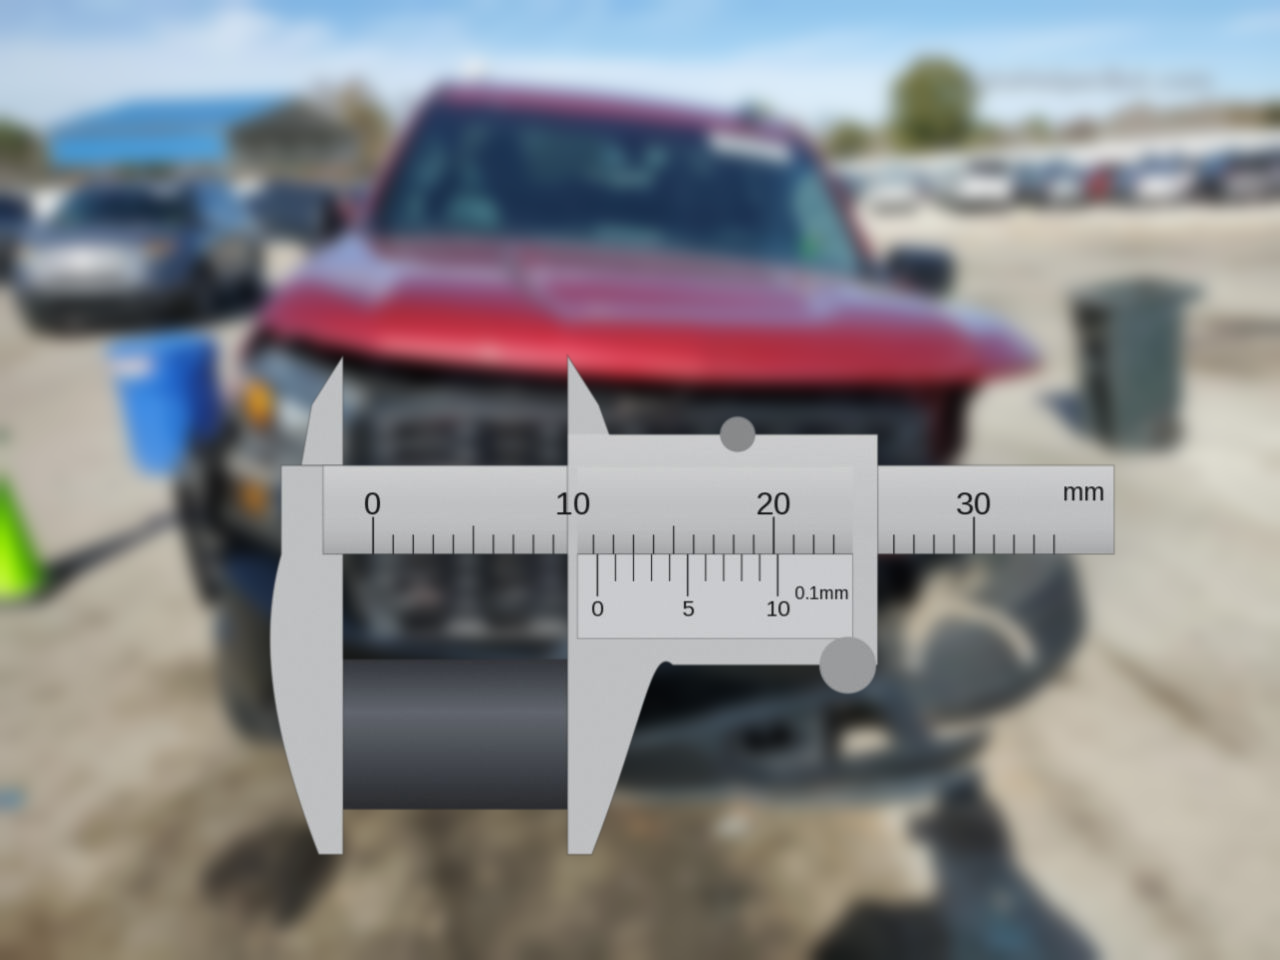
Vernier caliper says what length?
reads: 11.2 mm
